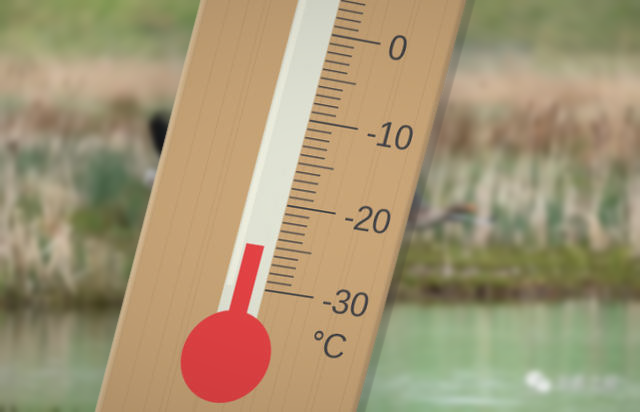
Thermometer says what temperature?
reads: -25 °C
